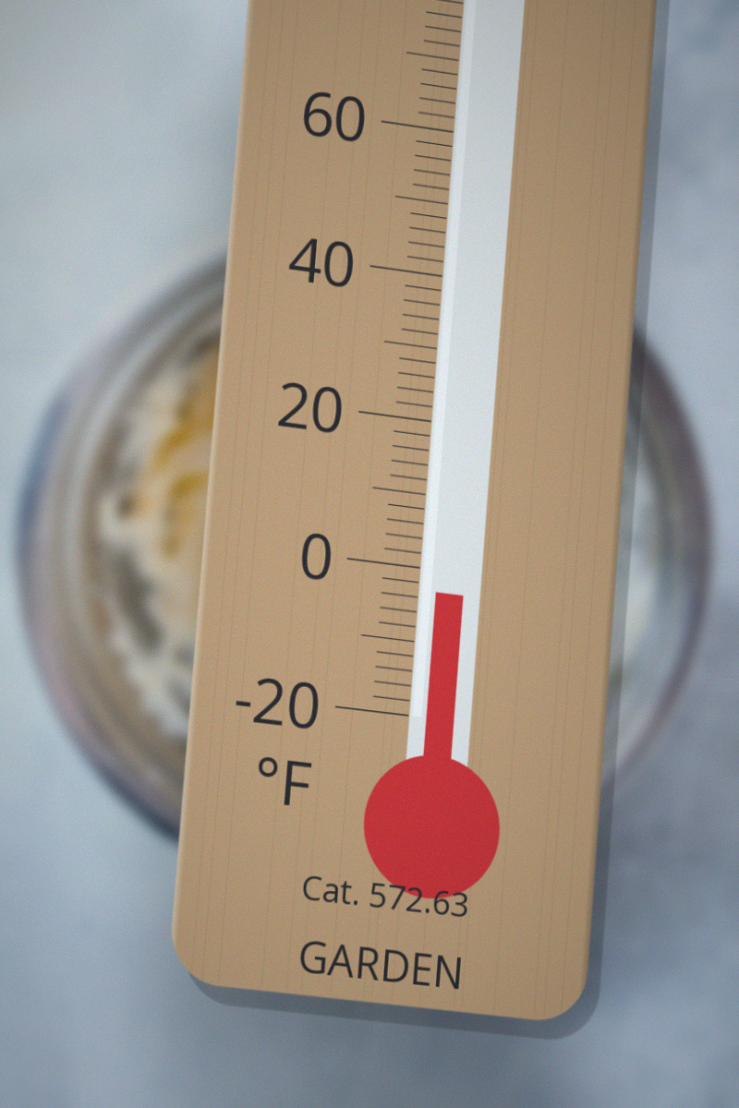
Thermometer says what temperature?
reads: -3 °F
